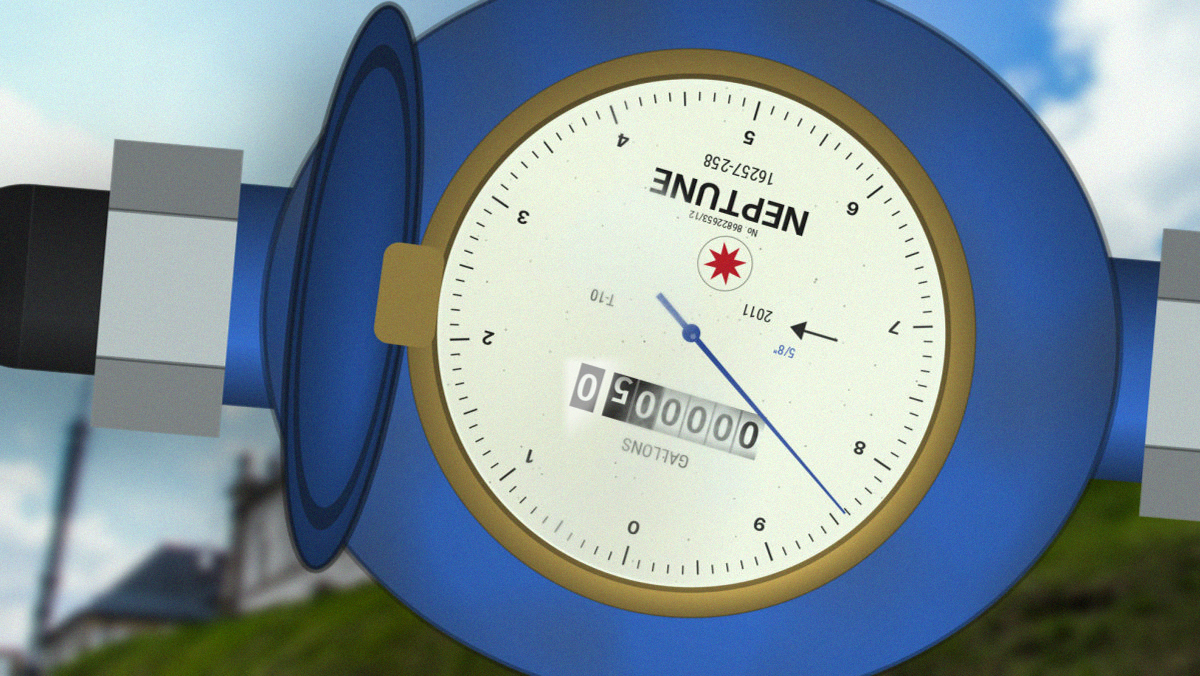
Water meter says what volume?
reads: 48.4 gal
